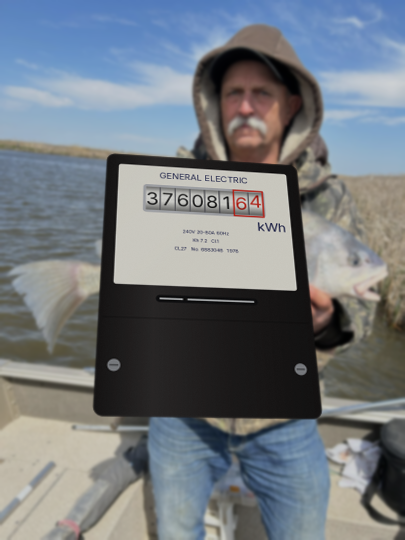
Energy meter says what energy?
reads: 376081.64 kWh
